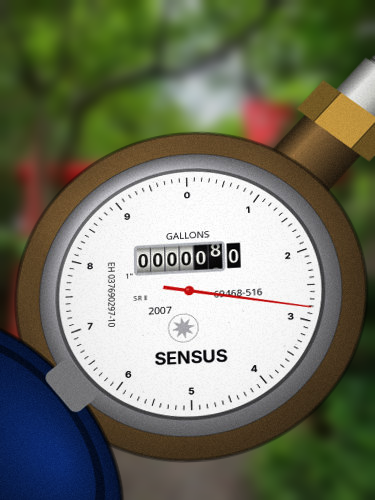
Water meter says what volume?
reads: 82.8 gal
